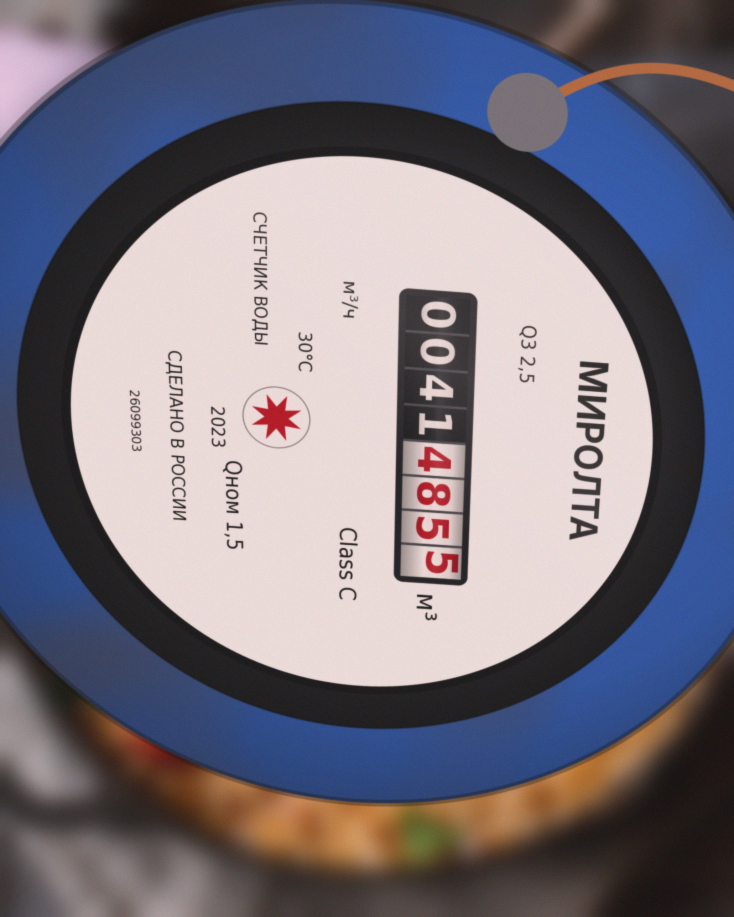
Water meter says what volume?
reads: 41.4855 m³
